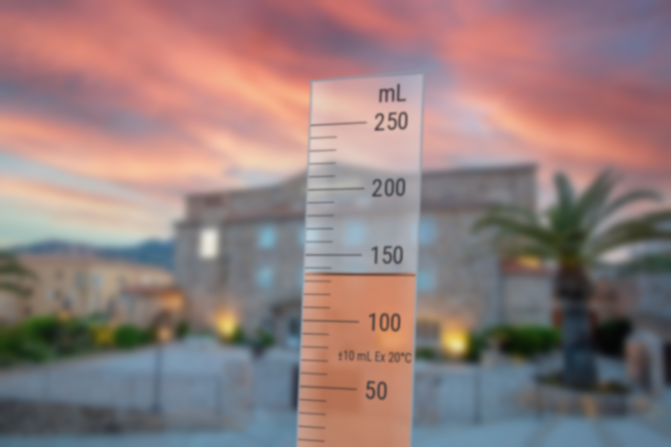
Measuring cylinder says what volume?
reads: 135 mL
